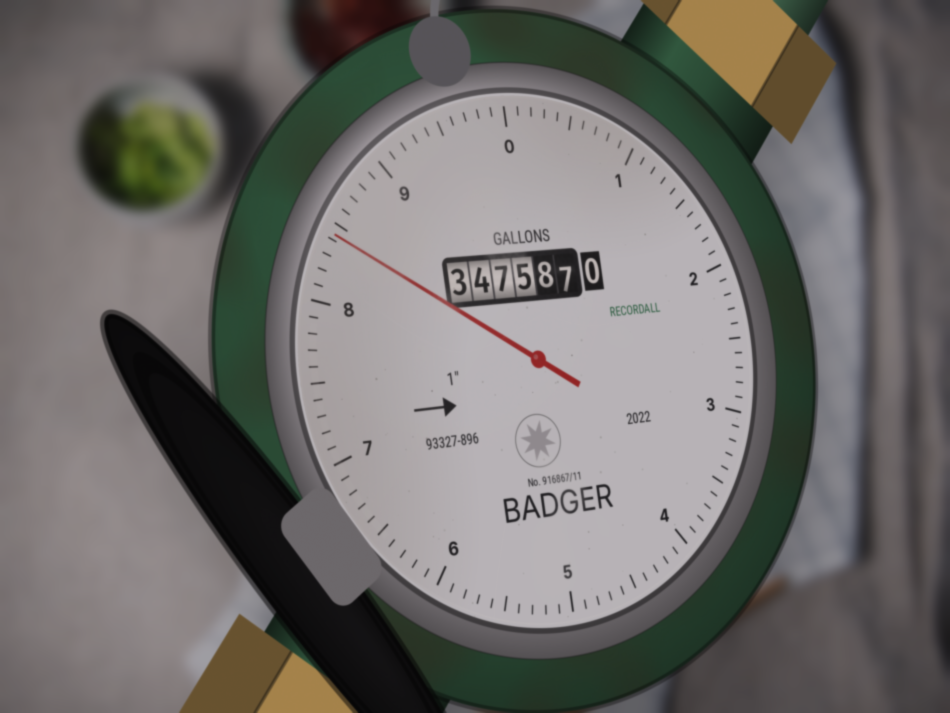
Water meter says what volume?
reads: 3475868.4 gal
